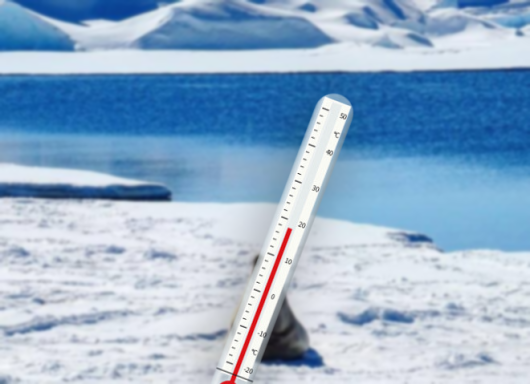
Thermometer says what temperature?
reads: 18 °C
